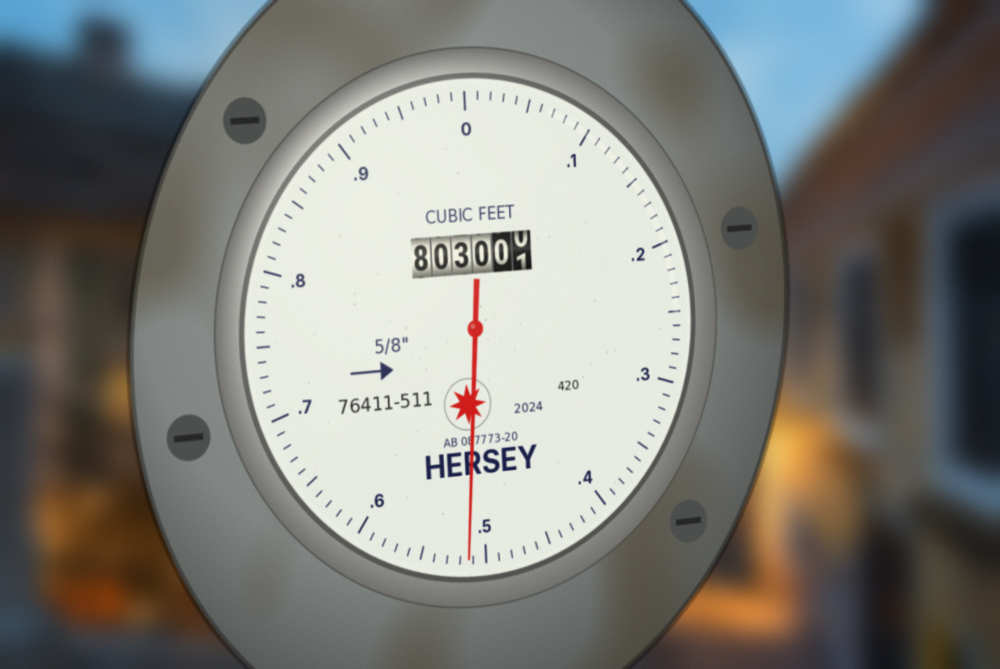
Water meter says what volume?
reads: 803000.51 ft³
